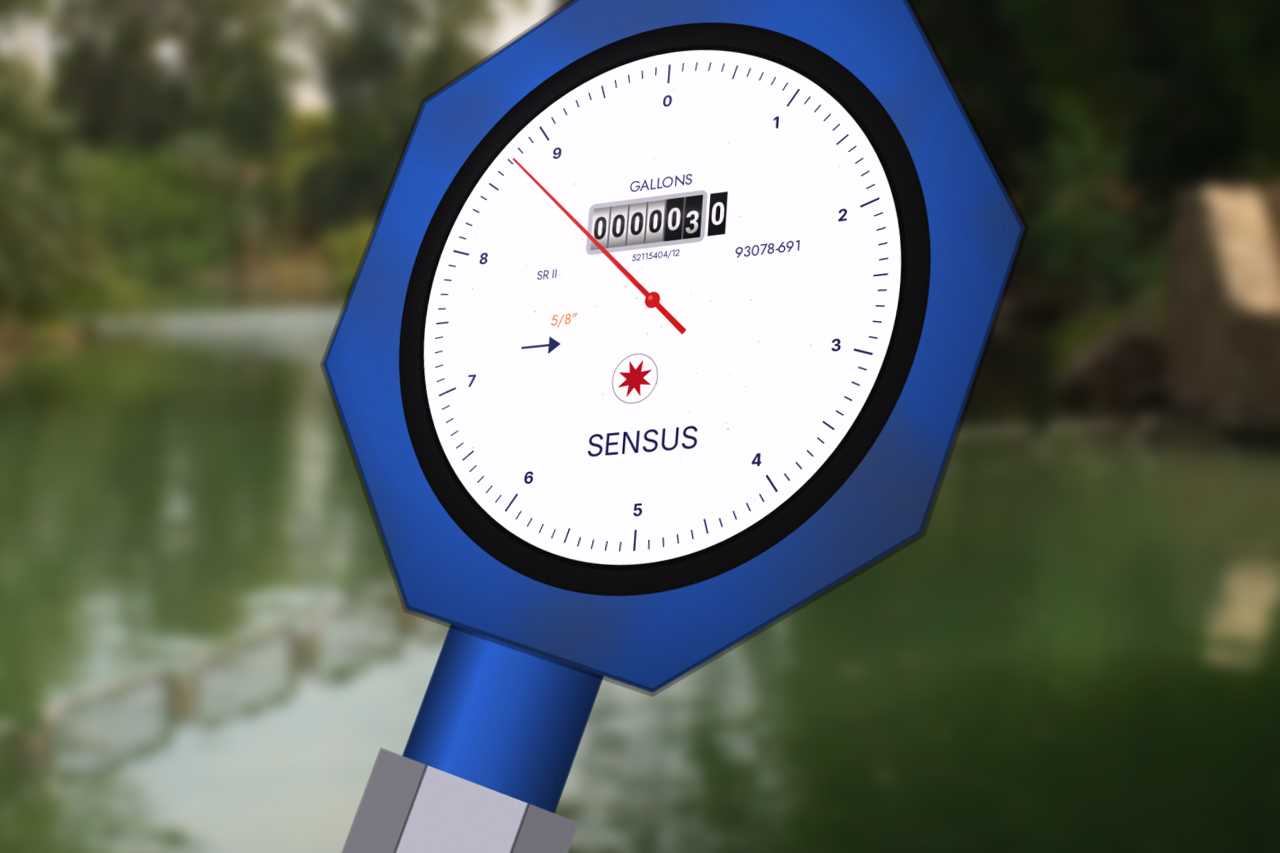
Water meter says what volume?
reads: 28.7 gal
